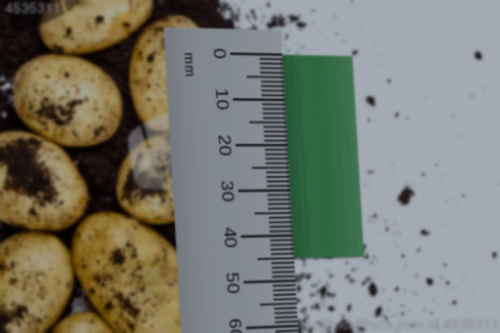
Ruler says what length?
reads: 45 mm
